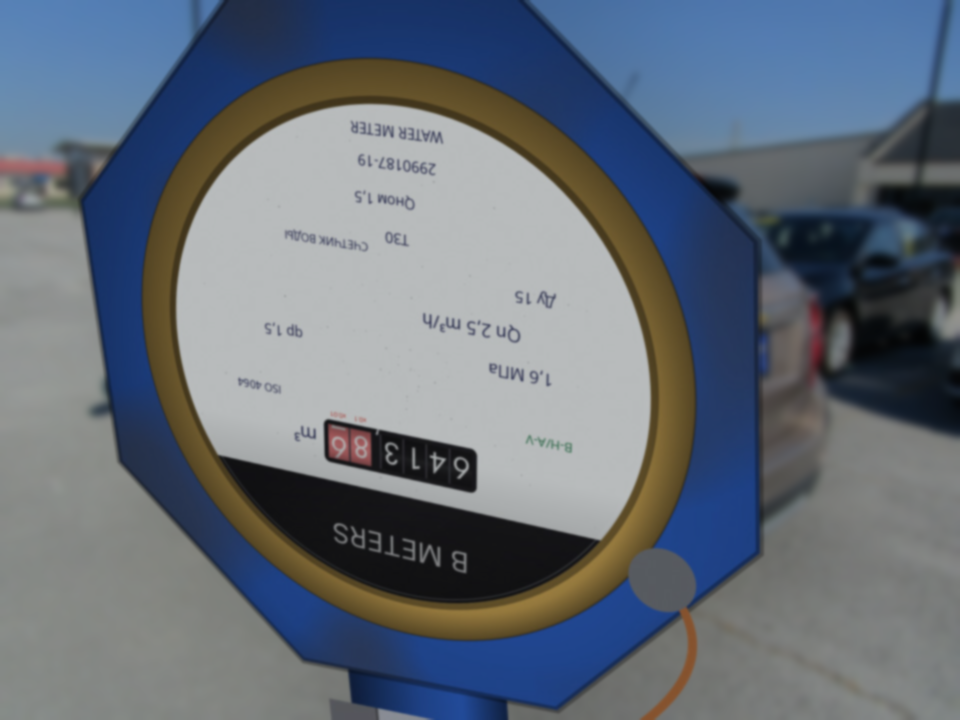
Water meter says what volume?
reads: 6413.86 m³
